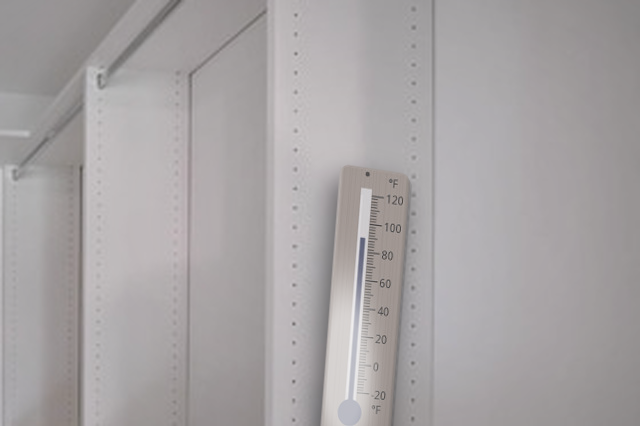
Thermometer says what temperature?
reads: 90 °F
